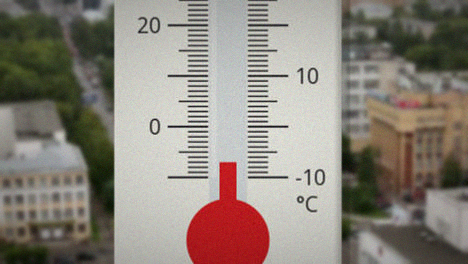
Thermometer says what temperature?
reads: -7 °C
